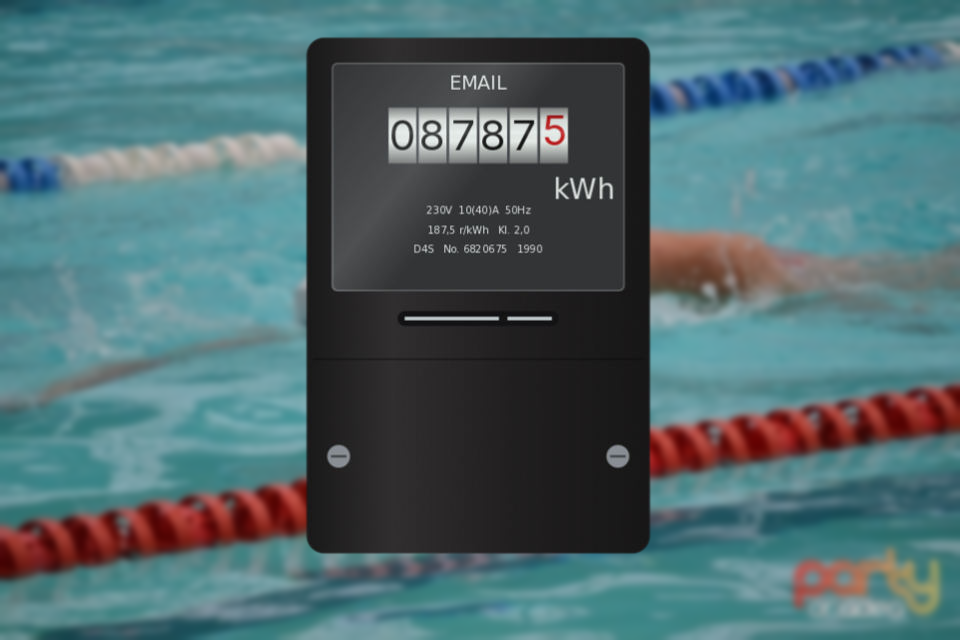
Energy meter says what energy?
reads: 8787.5 kWh
